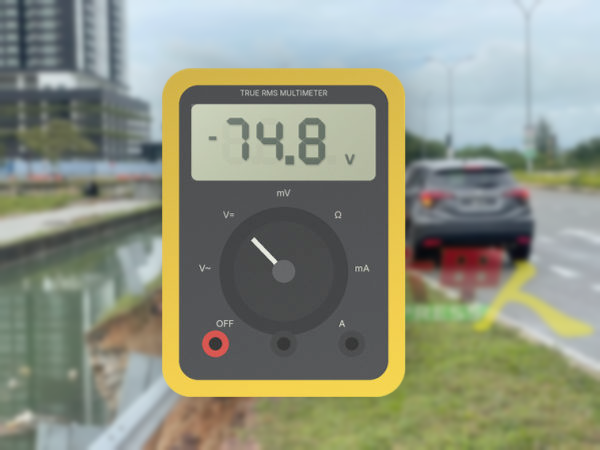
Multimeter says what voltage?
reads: -74.8 V
